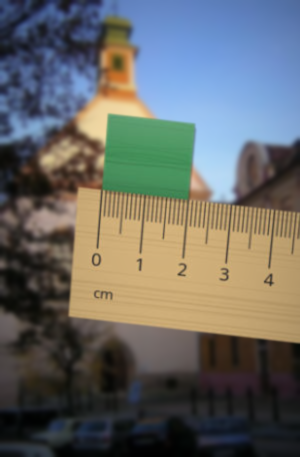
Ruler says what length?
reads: 2 cm
